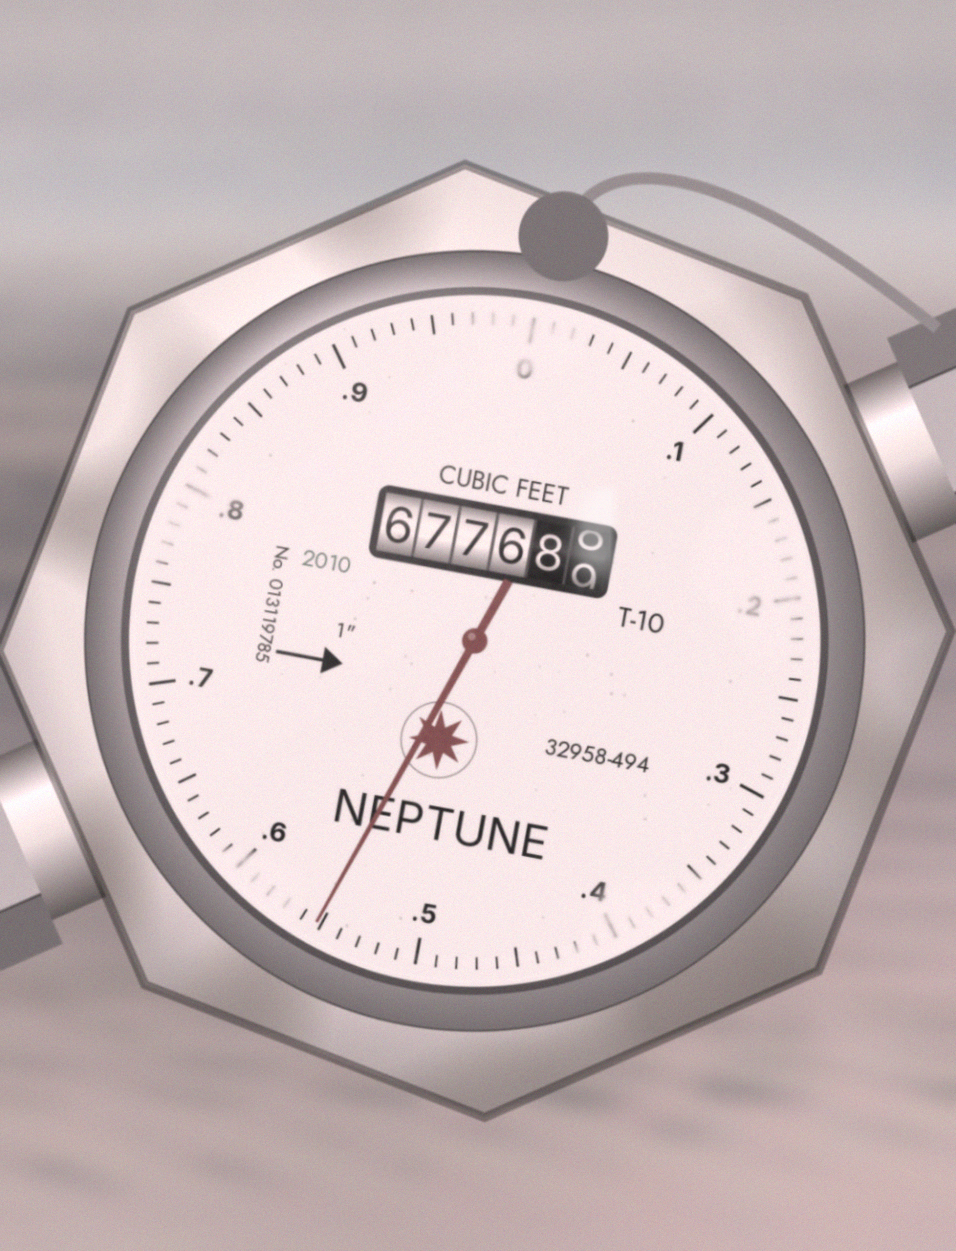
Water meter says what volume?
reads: 677688.55 ft³
